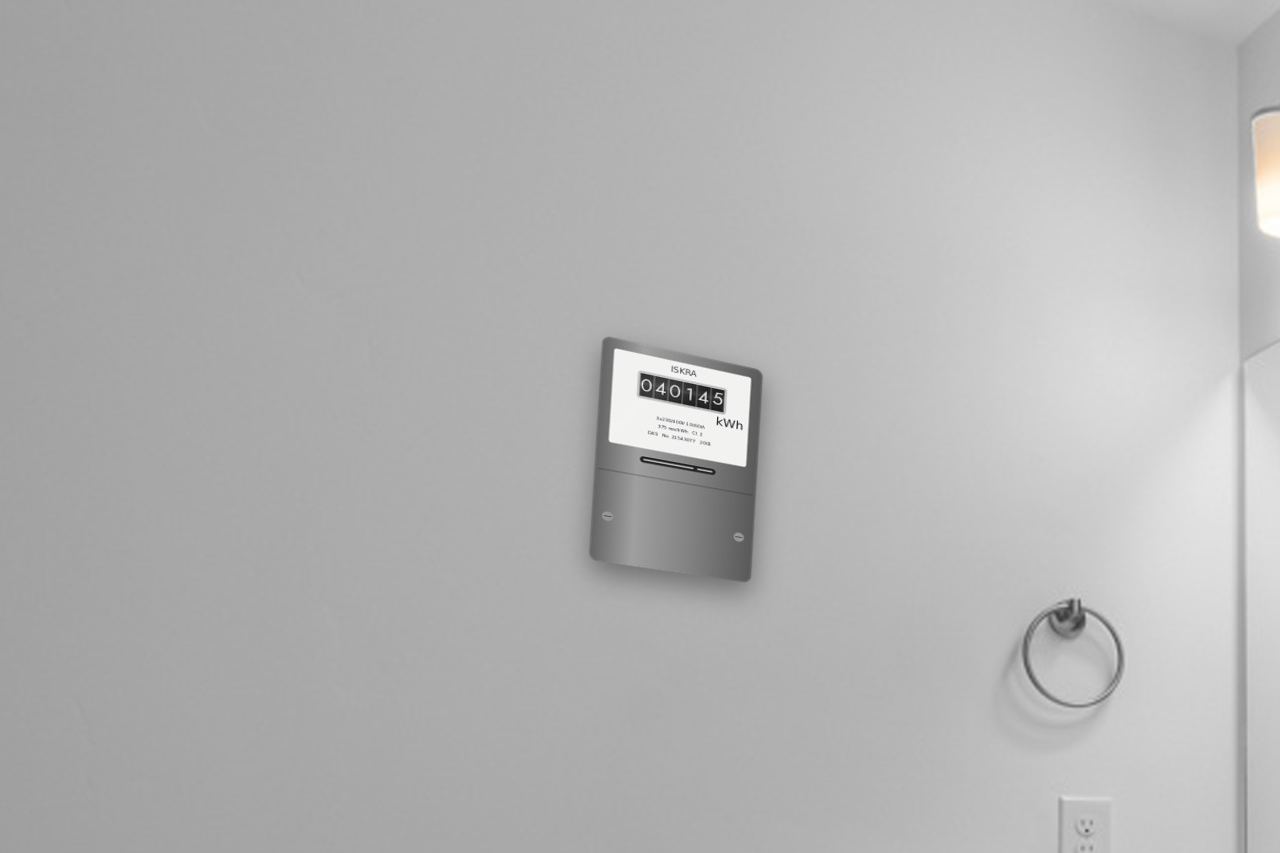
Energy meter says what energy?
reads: 40145 kWh
